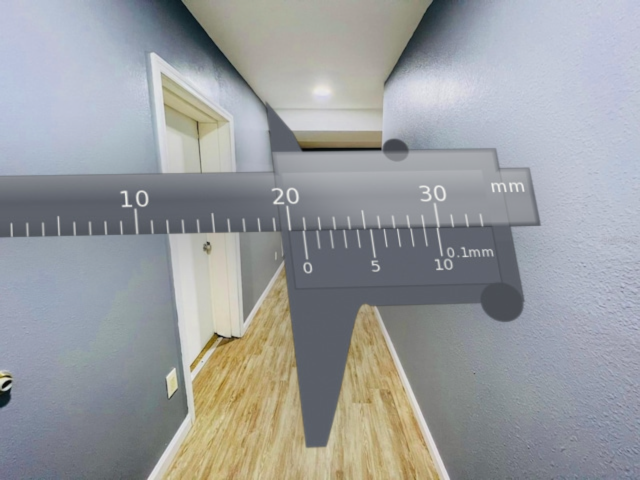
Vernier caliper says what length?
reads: 20.9 mm
